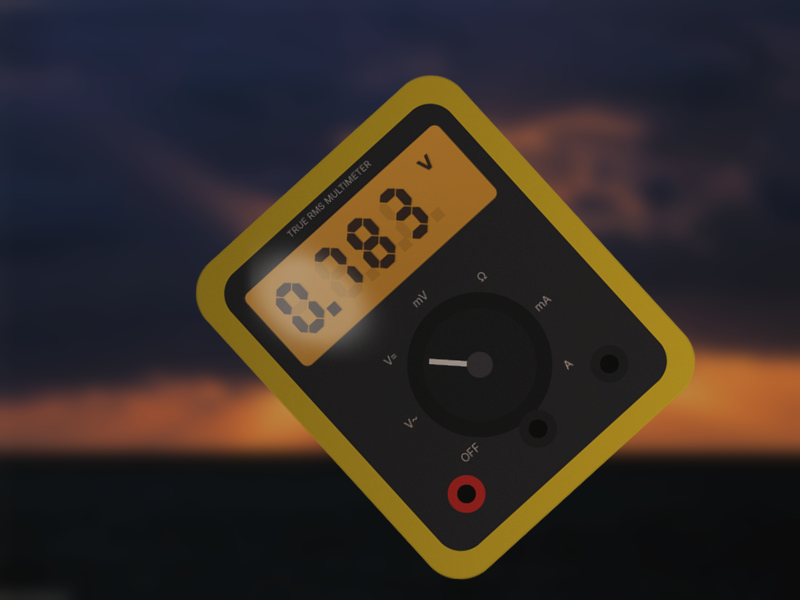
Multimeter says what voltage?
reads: 0.783 V
